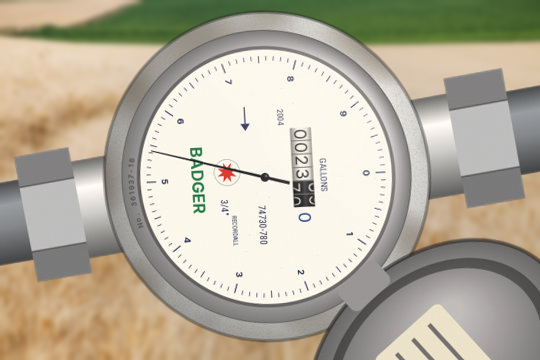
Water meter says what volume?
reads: 23695.4 gal
